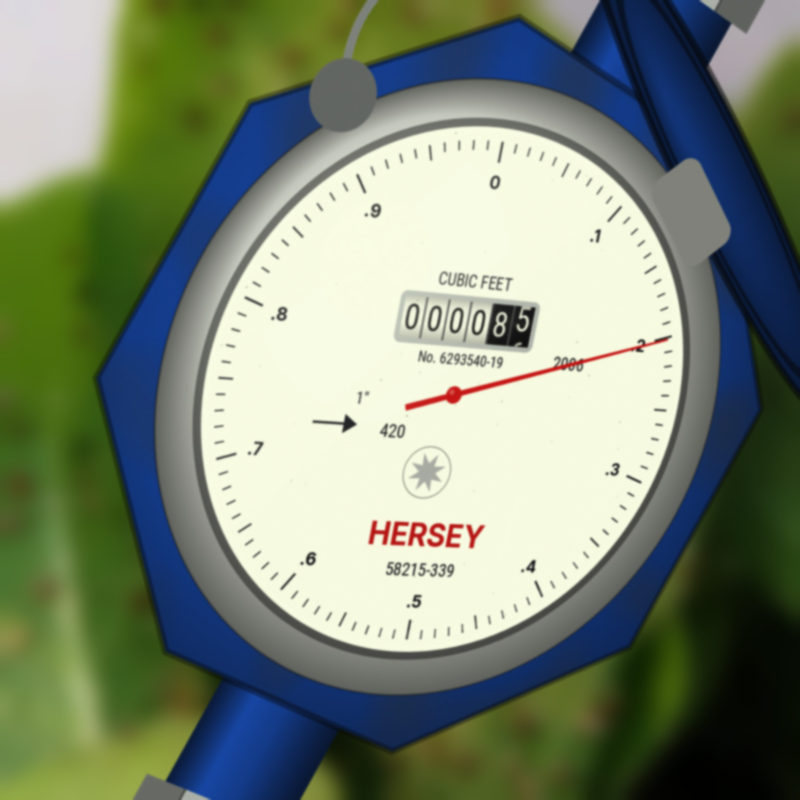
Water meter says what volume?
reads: 85.20 ft³
